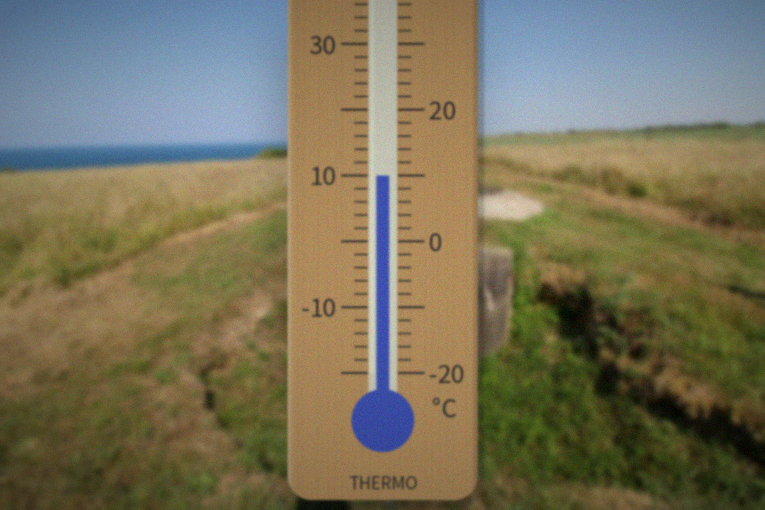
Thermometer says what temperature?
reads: 10 °C
